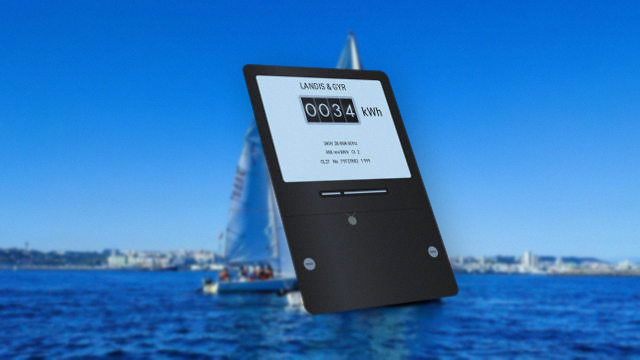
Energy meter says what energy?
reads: 34 kWh
